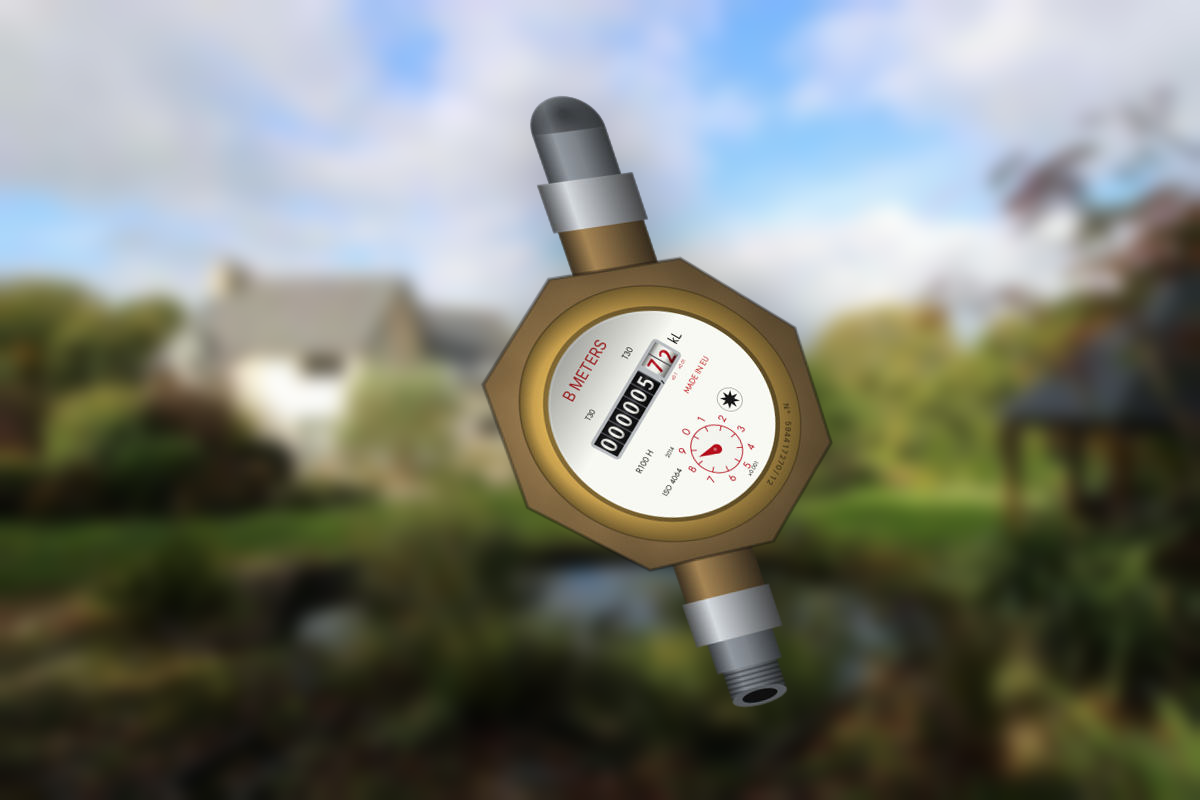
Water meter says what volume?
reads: 5.718 kL
